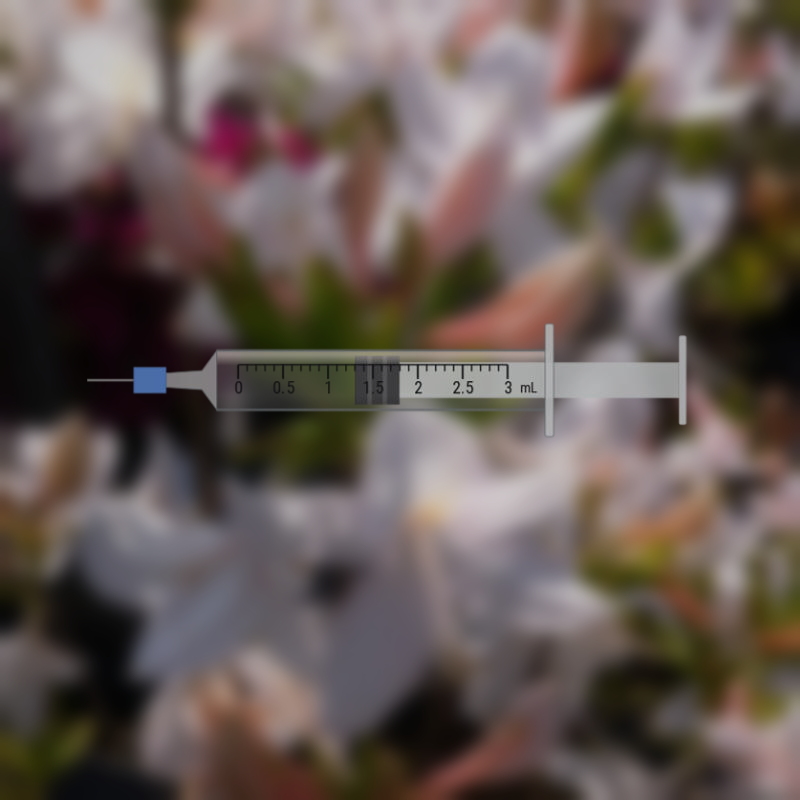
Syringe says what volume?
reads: 1.3 mL
